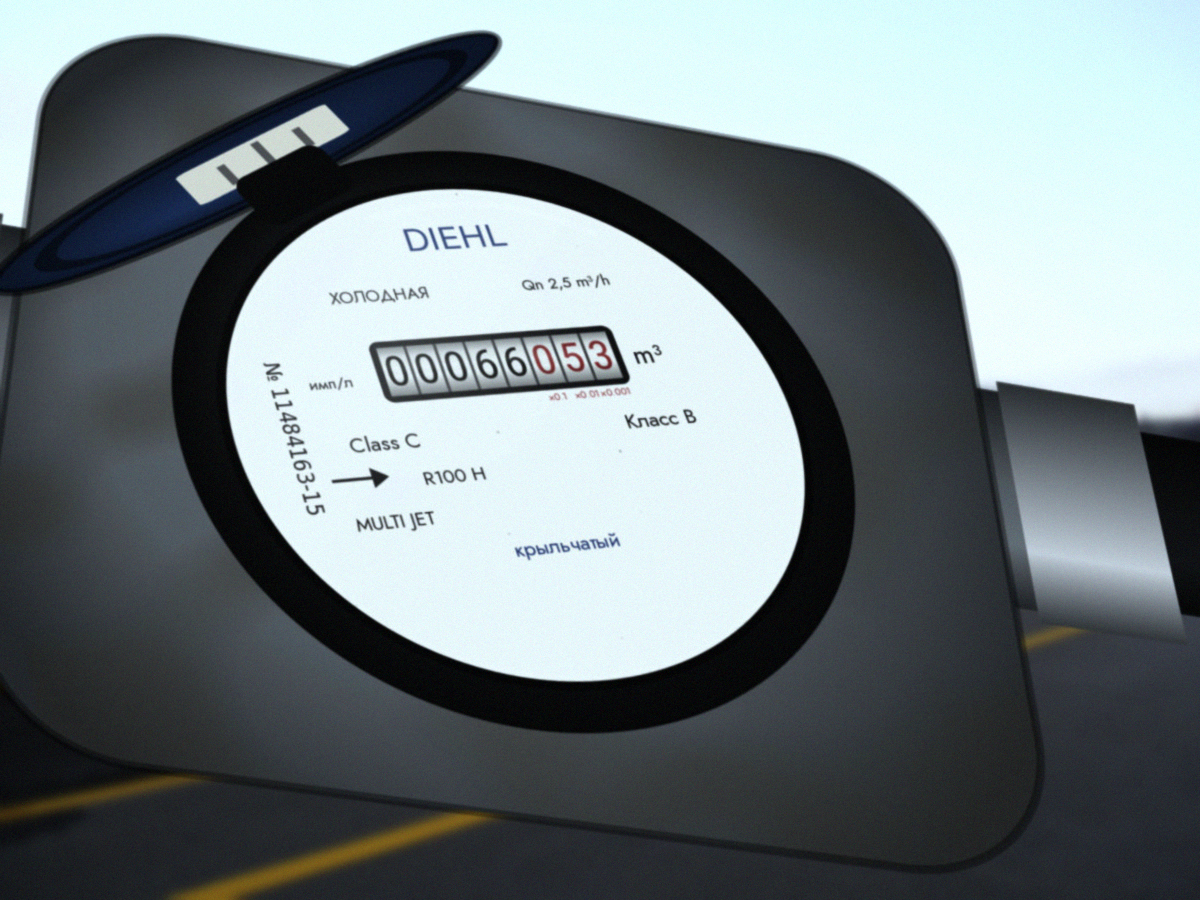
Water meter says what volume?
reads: 66.053 m³
